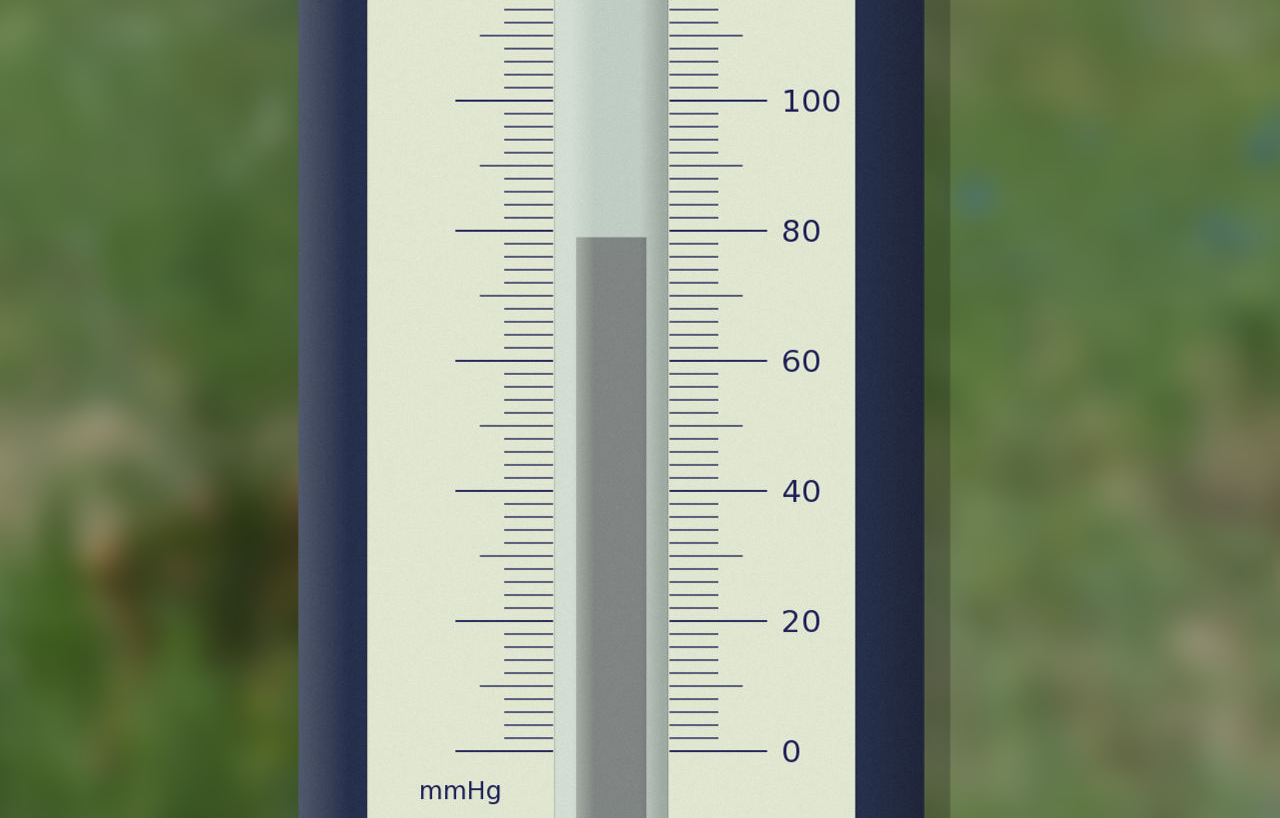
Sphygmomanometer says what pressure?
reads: 79 mmHg
